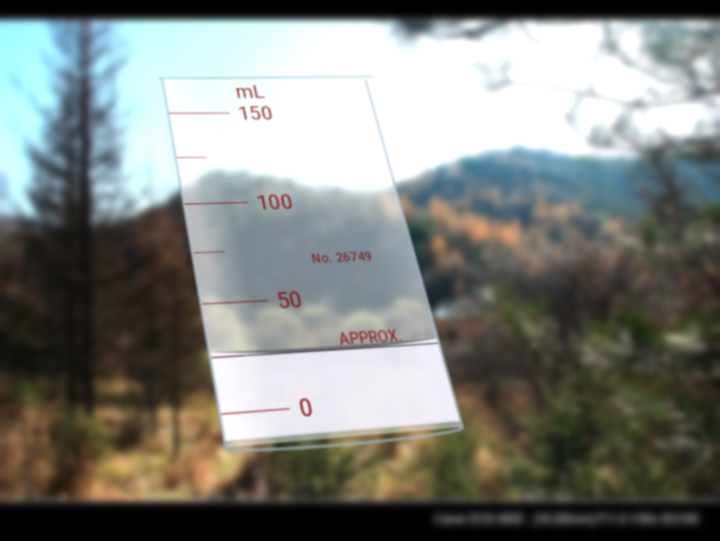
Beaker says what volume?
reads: 25 mL
